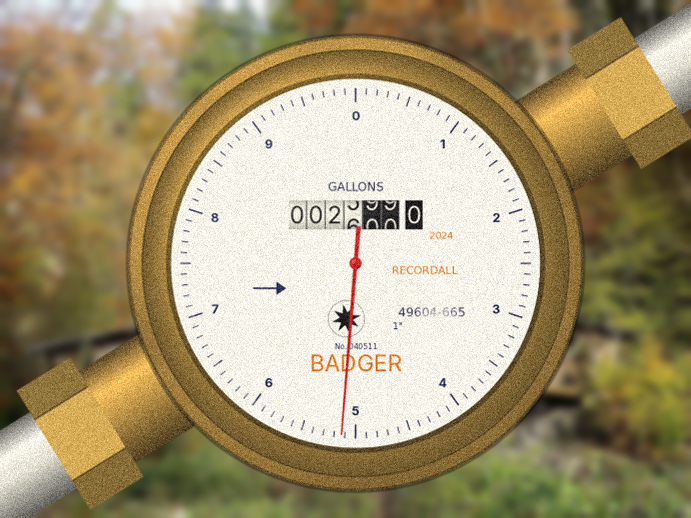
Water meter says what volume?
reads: 25995.1 gal
